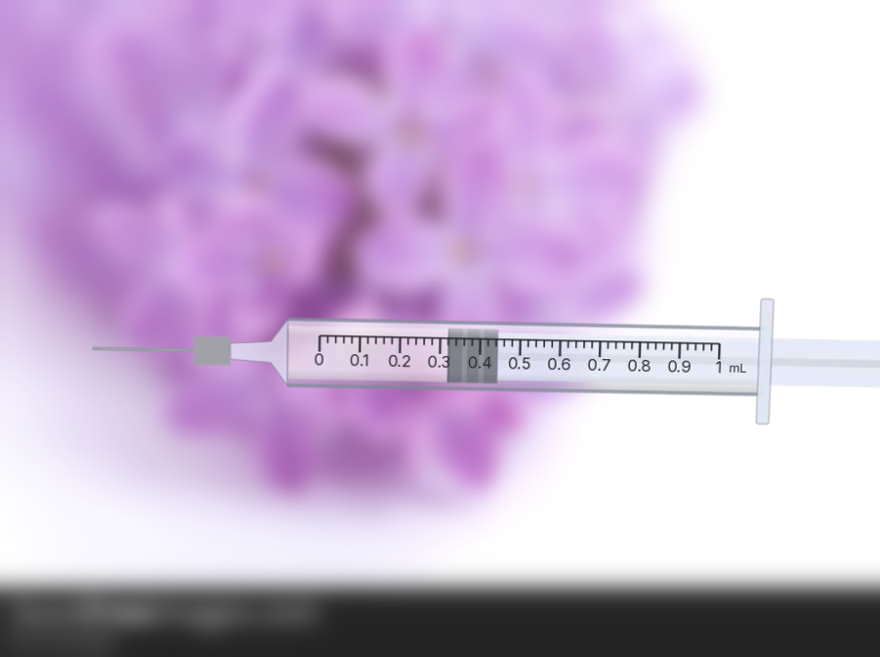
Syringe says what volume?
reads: 0.32 mL
